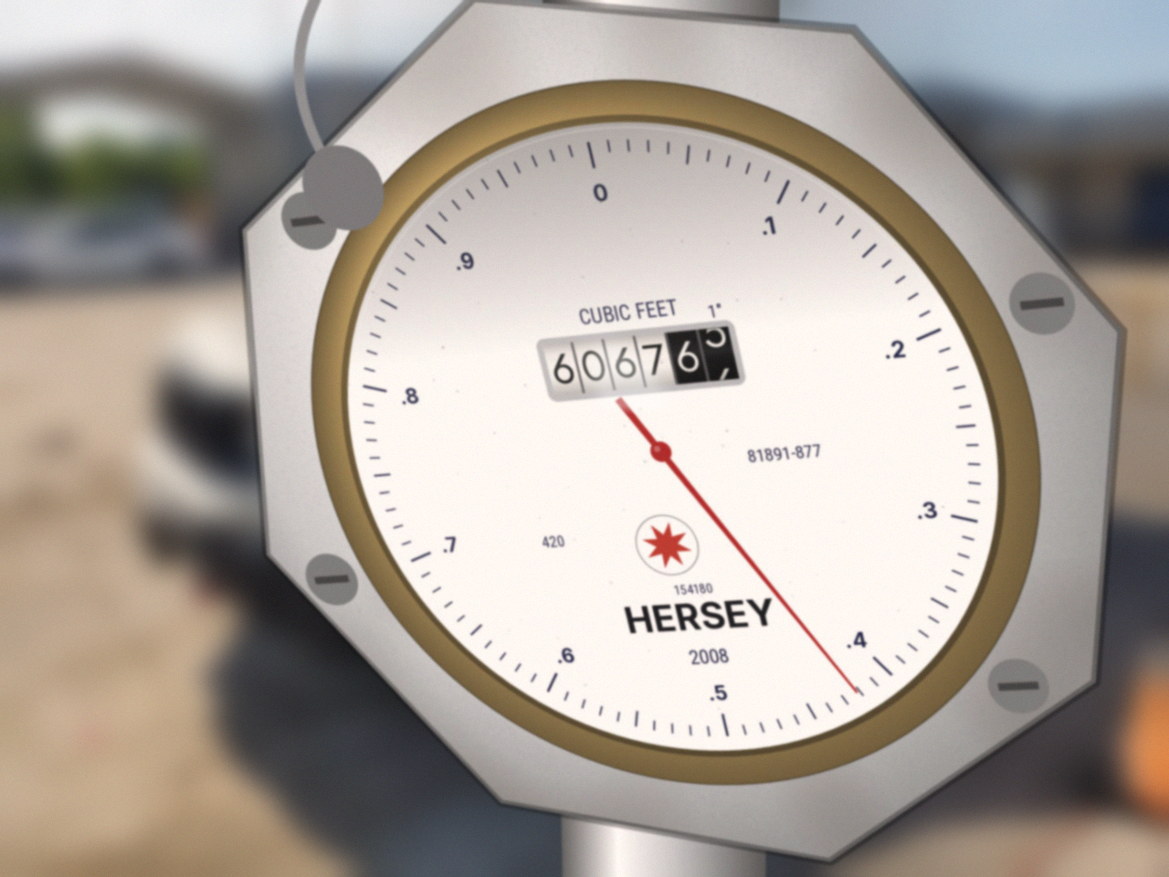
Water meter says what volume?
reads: 606765.42 ft³
